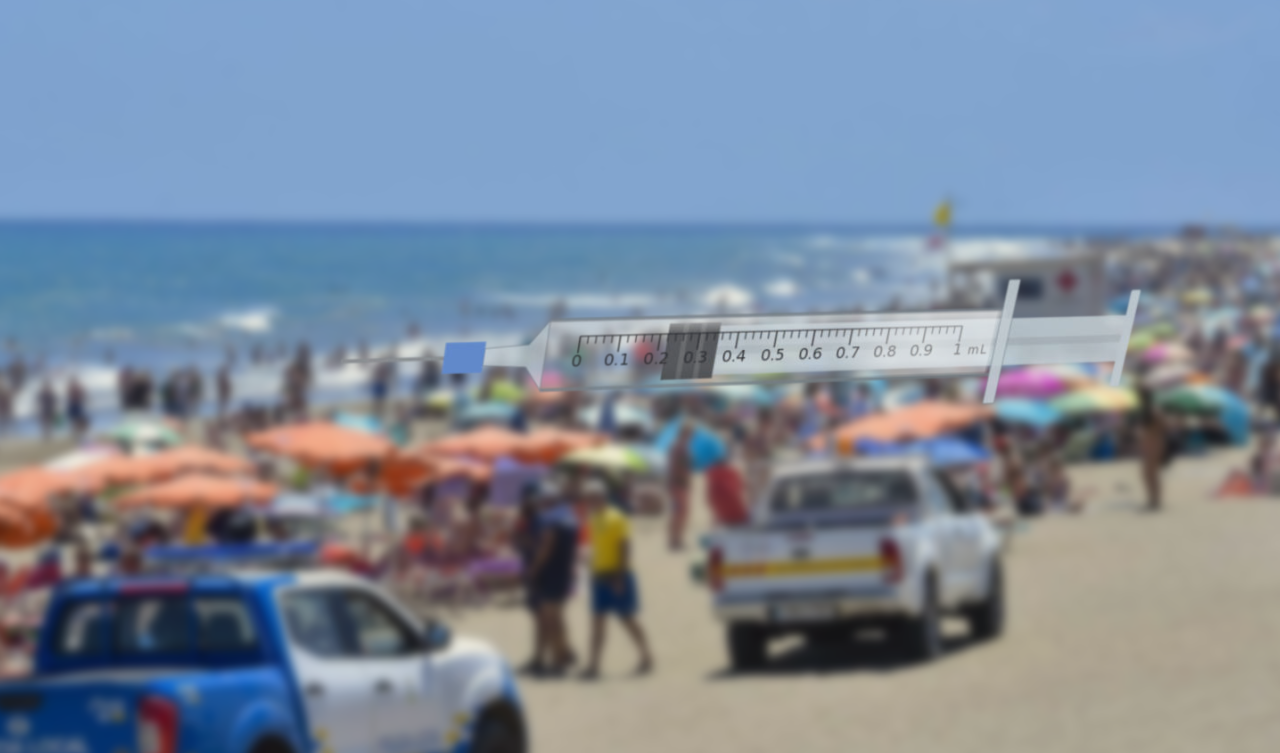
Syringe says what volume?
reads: 0.22 mL
